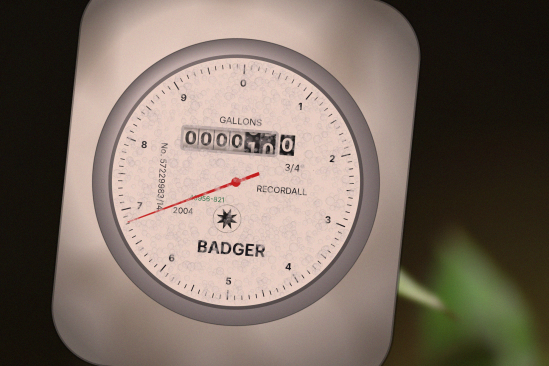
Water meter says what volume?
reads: 96.8 gal
